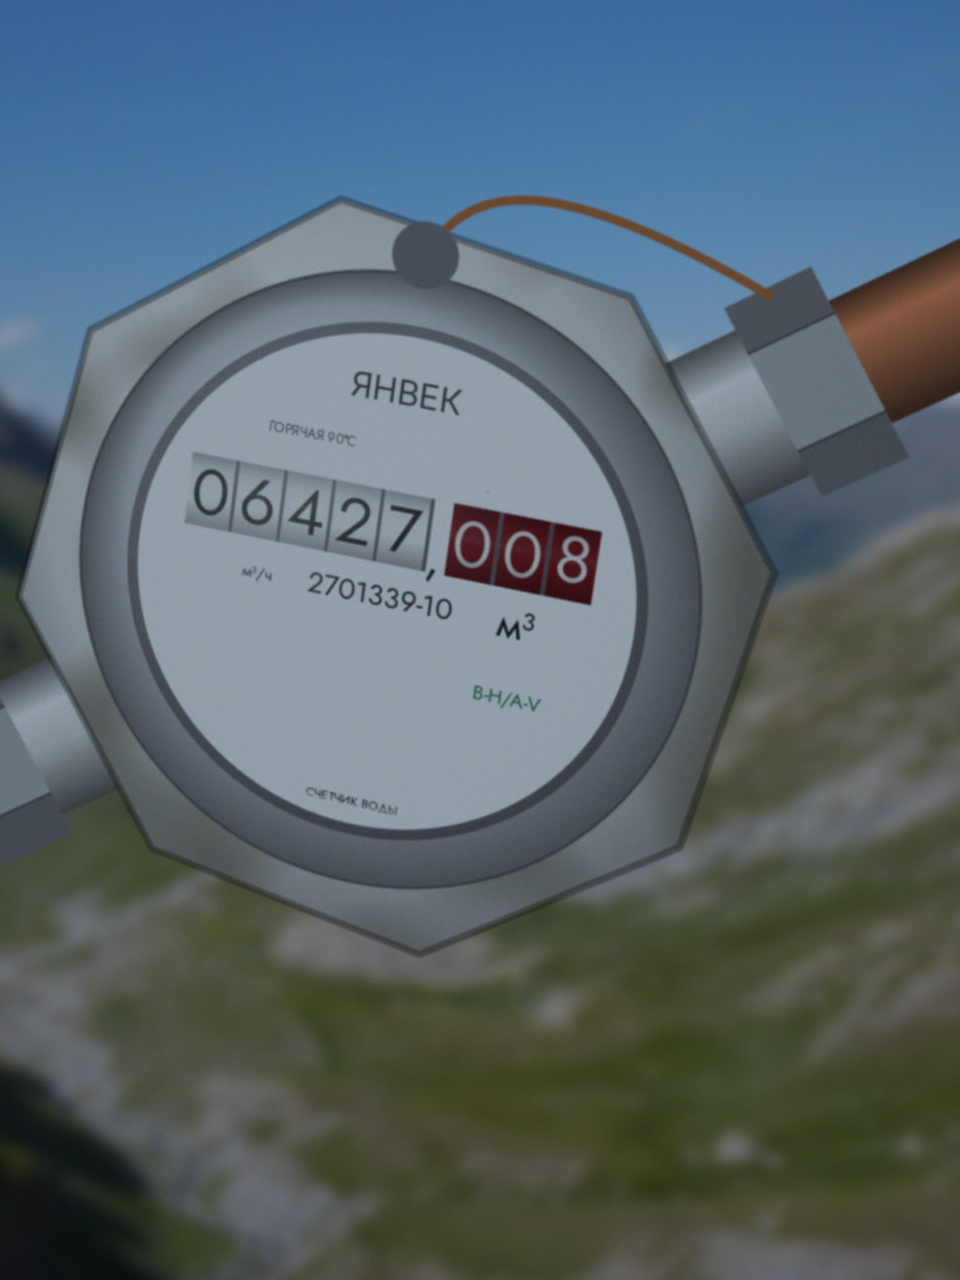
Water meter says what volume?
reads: 6427.008 m³
